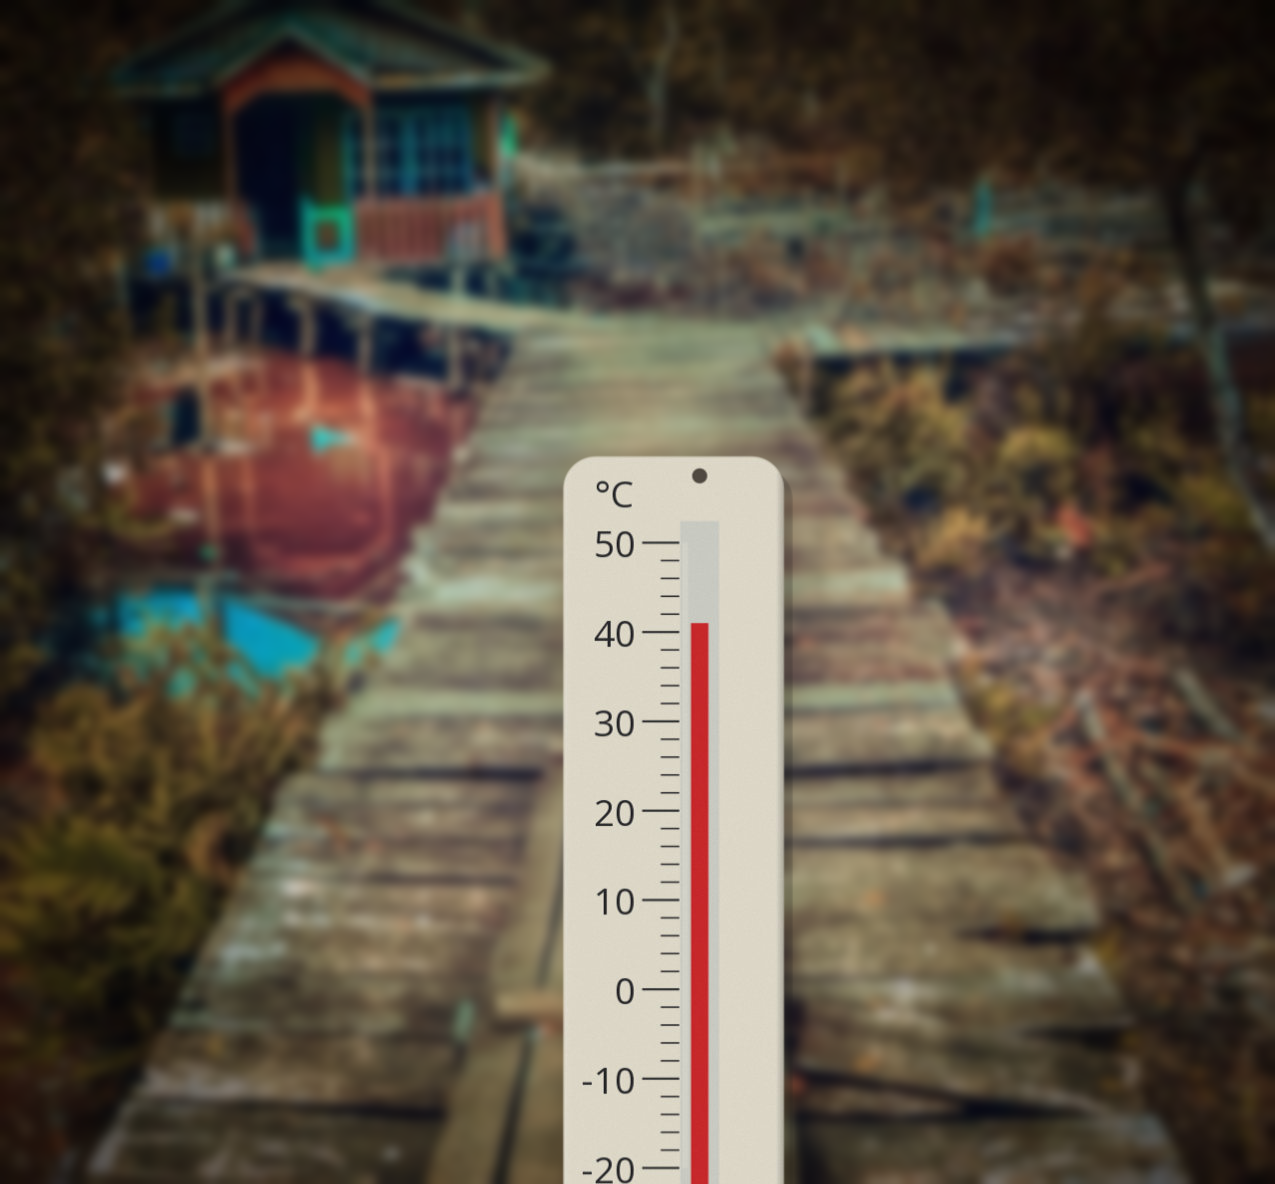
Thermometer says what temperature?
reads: 41 °C
